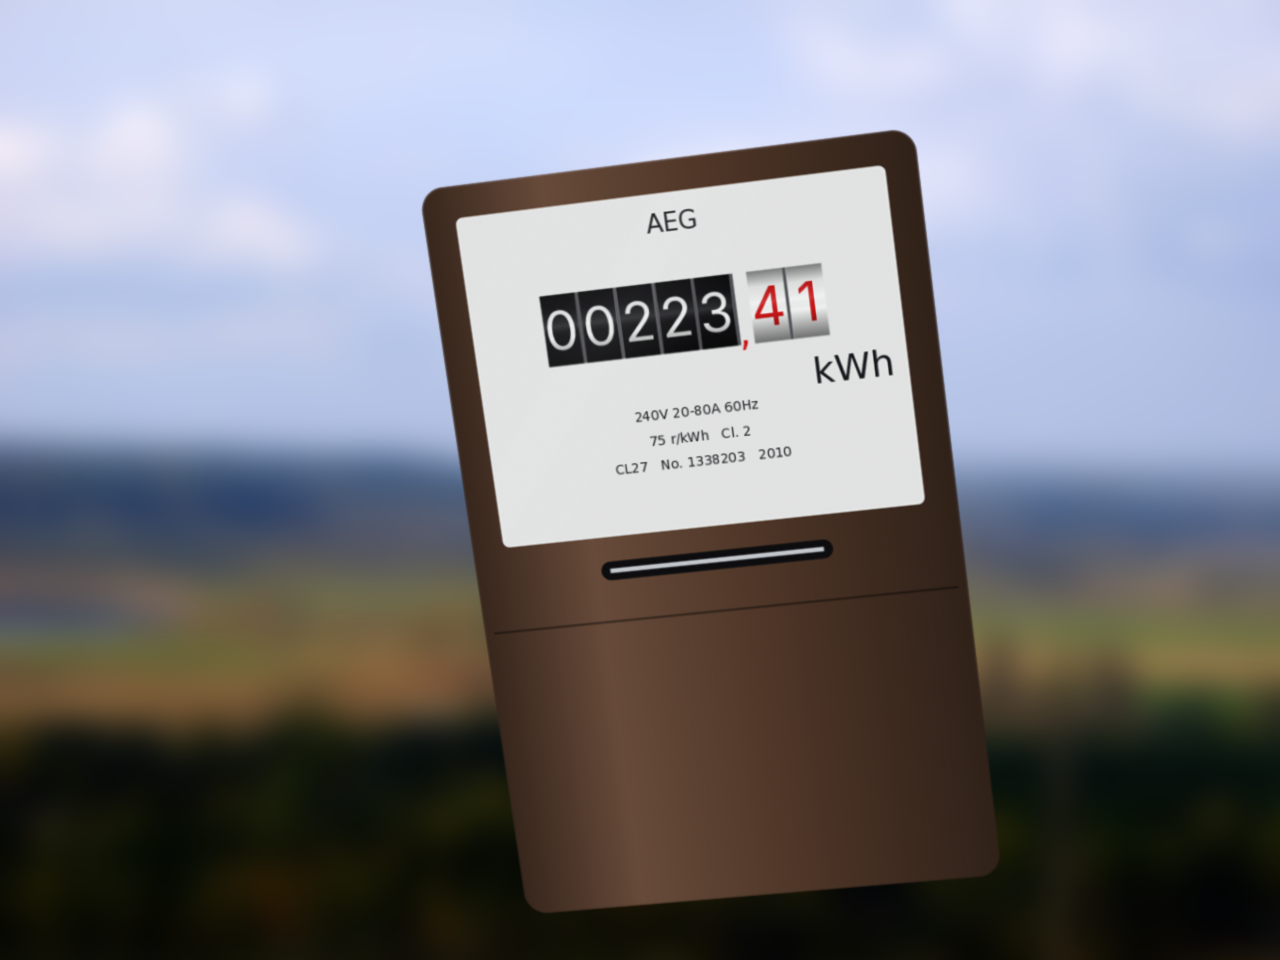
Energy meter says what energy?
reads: 223.41 kWh
